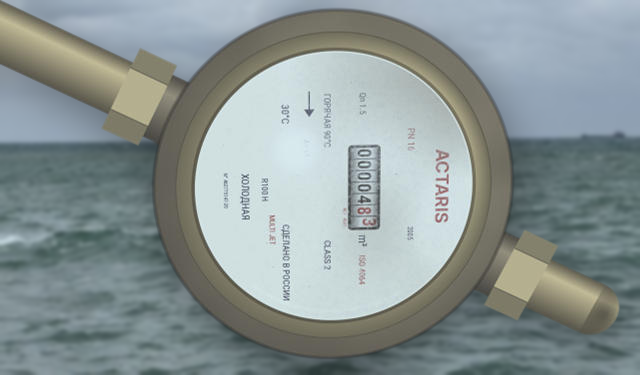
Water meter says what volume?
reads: 4.83 m³
